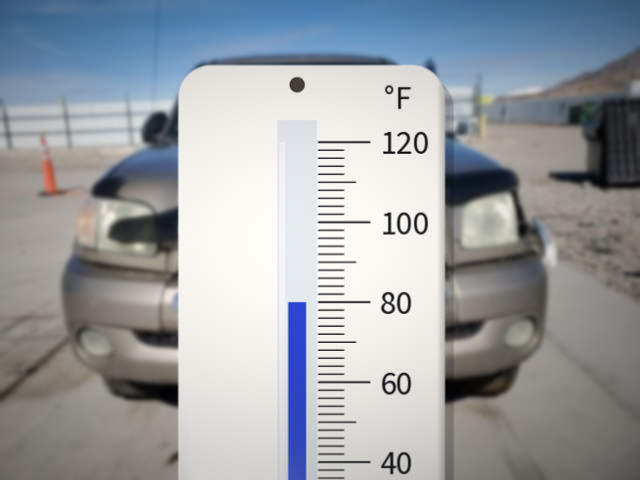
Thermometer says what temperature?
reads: 80 °F
